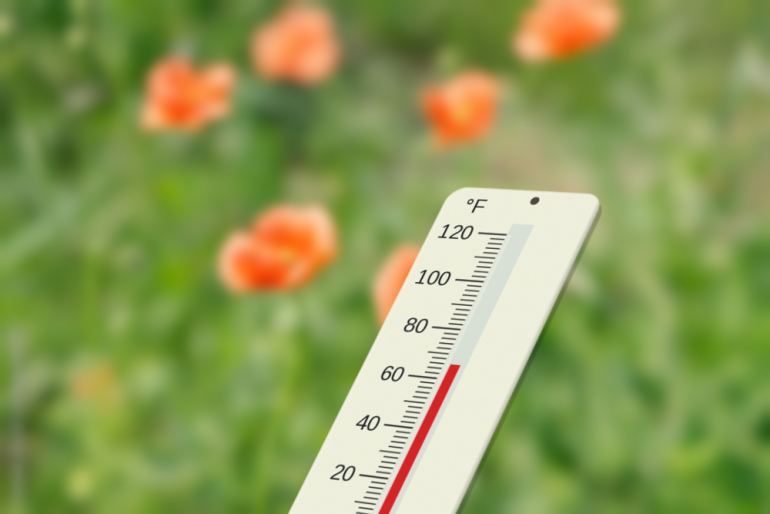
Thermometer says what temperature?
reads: 66 °F
